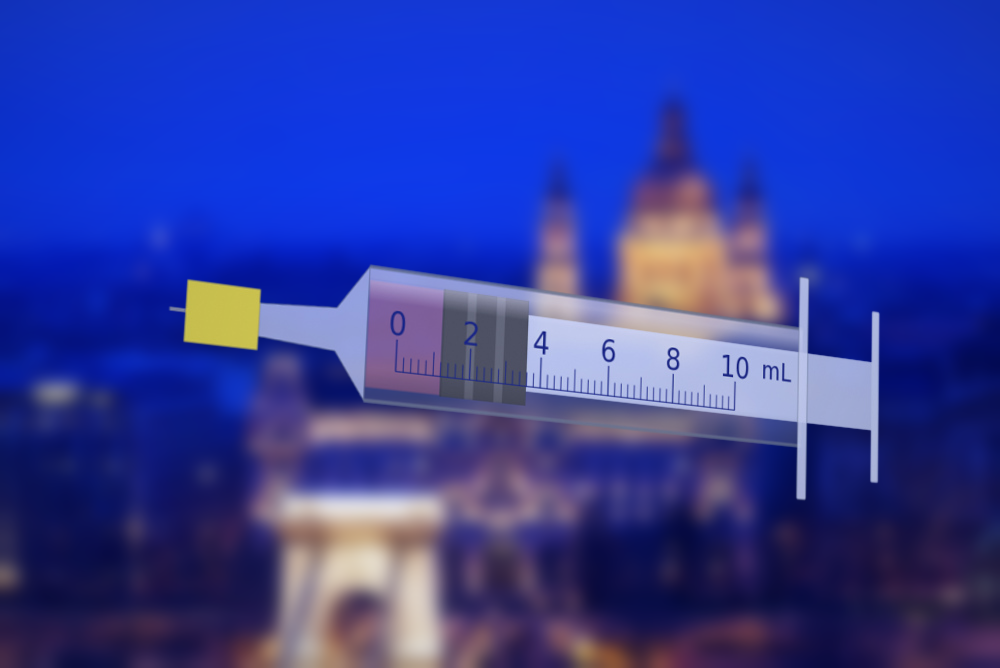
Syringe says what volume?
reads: 1.2 mL
